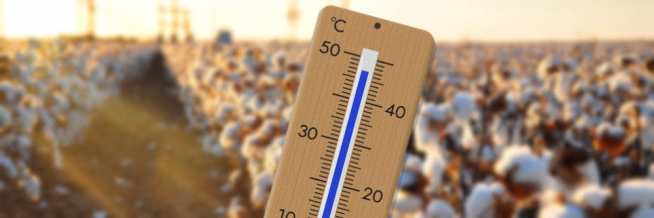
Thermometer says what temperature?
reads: 47 °C
